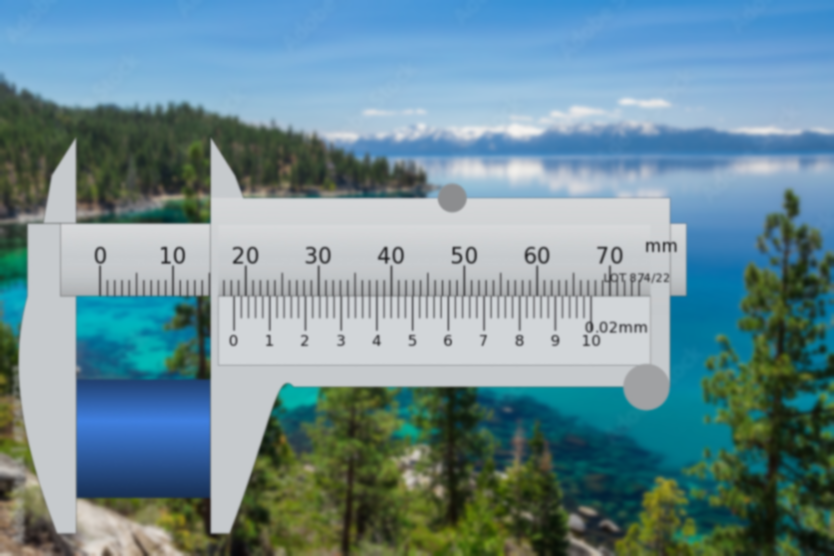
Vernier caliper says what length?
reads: 18.4 mm
